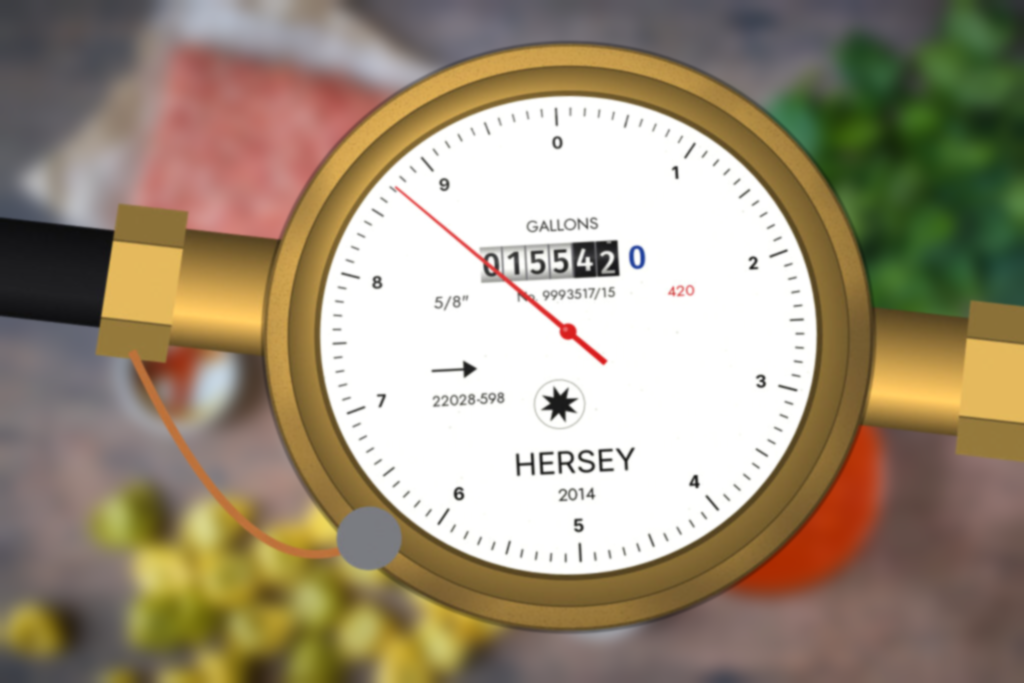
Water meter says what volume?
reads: 155418.7 gal
